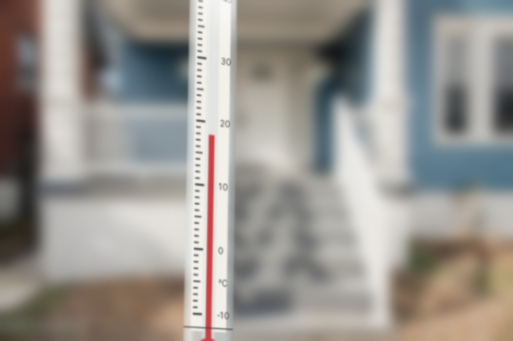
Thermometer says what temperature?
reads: 18 °C
